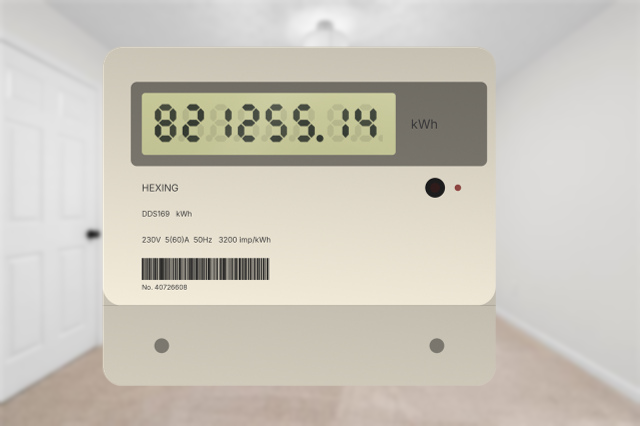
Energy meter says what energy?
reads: 821255.14 kWh
